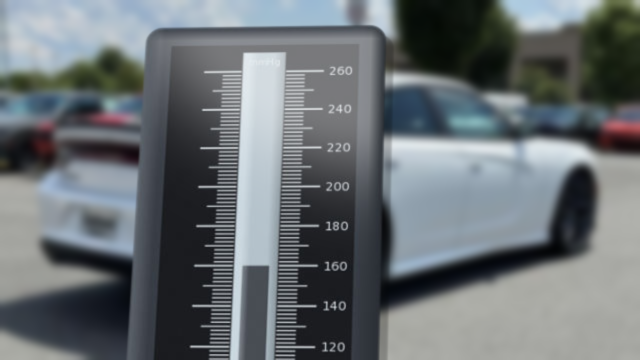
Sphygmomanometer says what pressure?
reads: 160 mmHg
